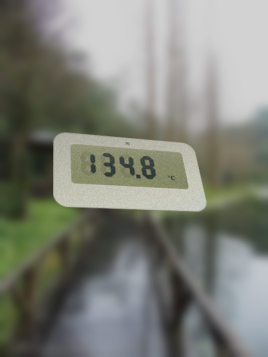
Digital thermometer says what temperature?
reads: 134.8 °C
